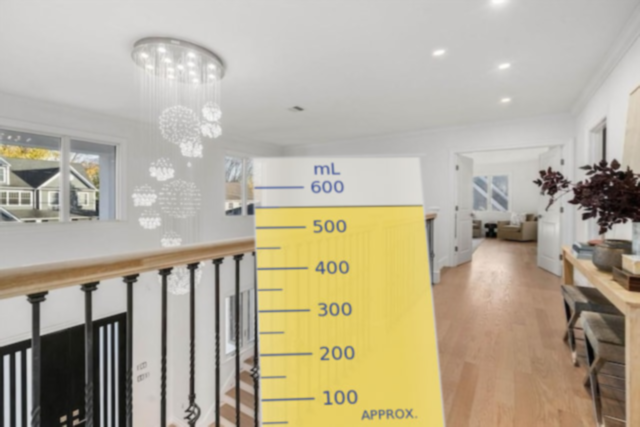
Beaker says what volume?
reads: 550 mL
